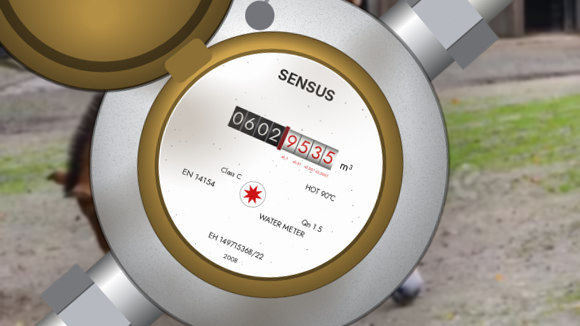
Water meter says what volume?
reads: 602.9535 m³
